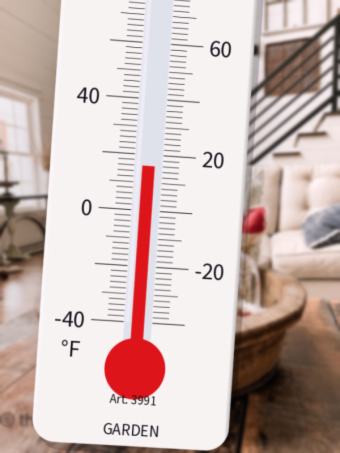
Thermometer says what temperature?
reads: 16 °F
